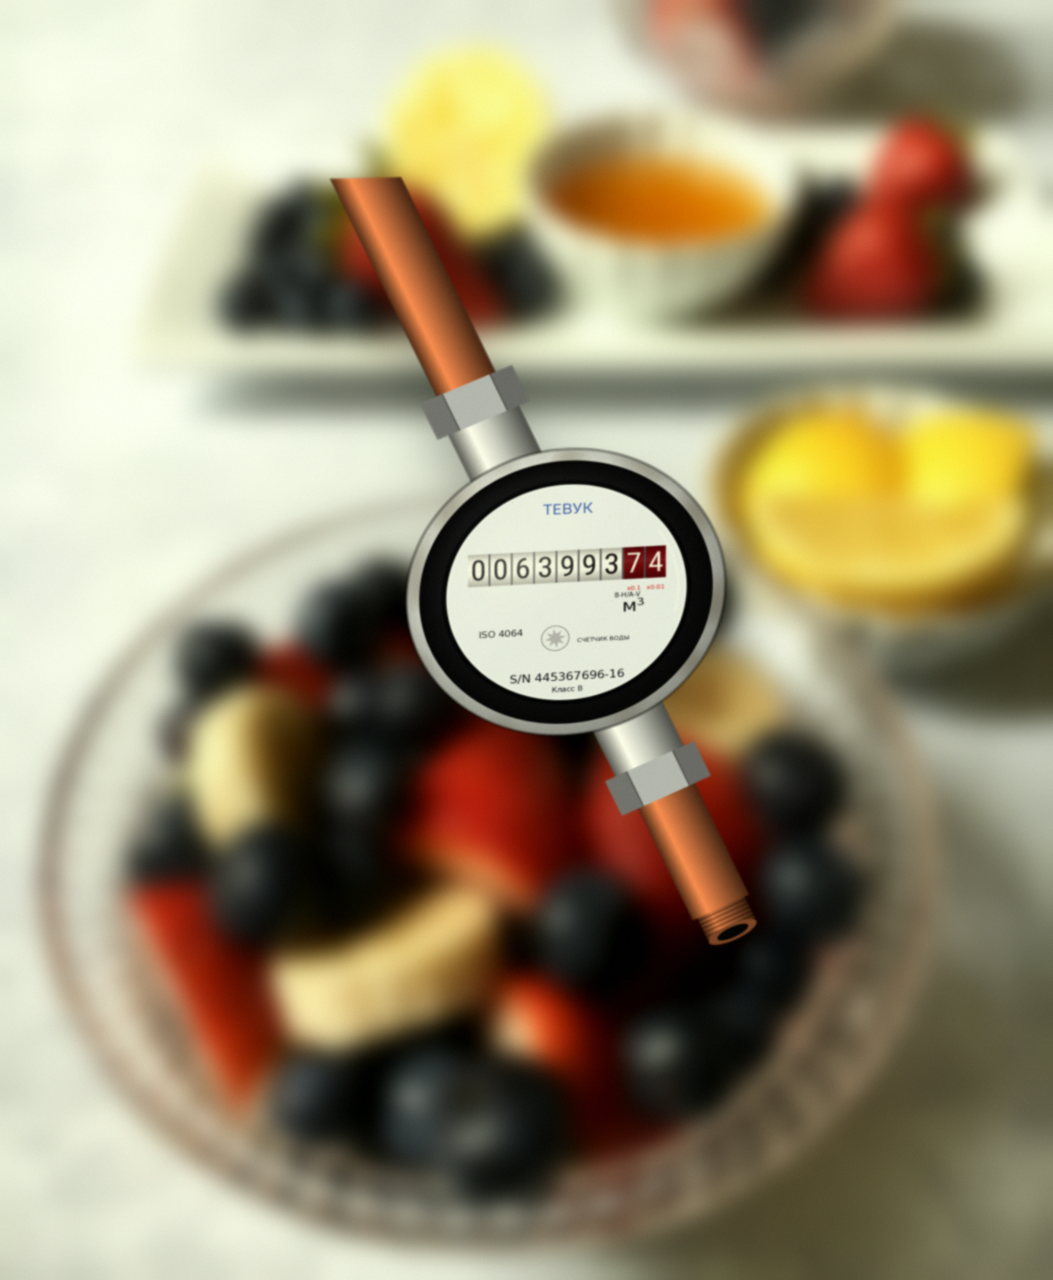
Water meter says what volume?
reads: 63993.74 m³
